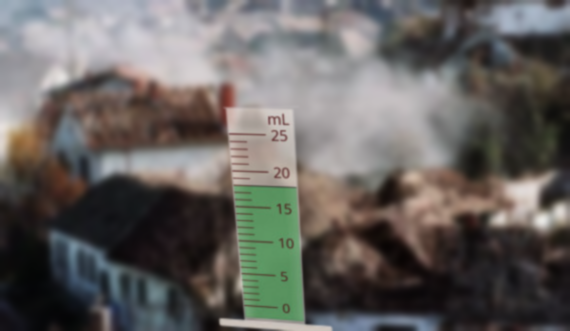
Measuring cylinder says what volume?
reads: 18 mL
